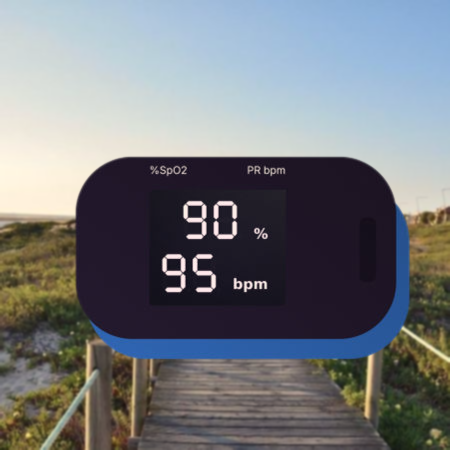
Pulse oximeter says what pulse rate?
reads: 95 bpm
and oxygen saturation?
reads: 90 %
